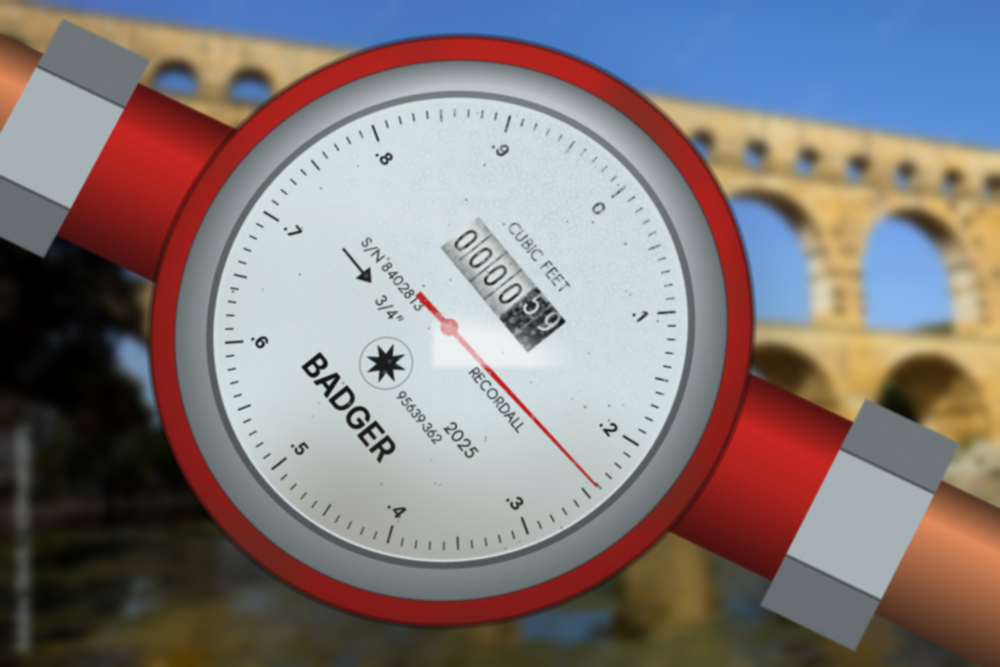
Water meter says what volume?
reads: 59.24 ft³
